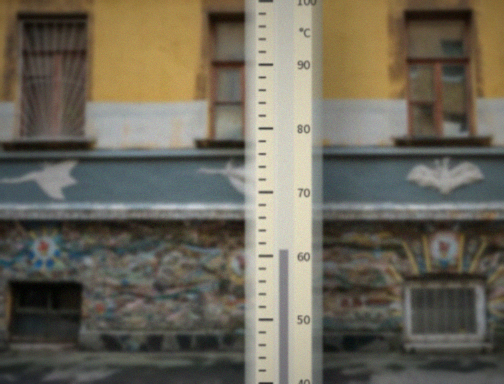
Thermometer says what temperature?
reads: 61 °C
